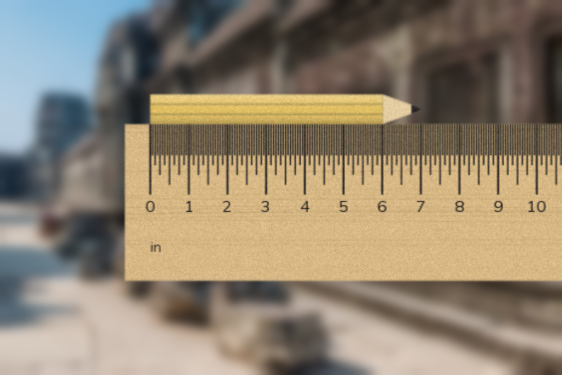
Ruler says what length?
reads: 7 in
